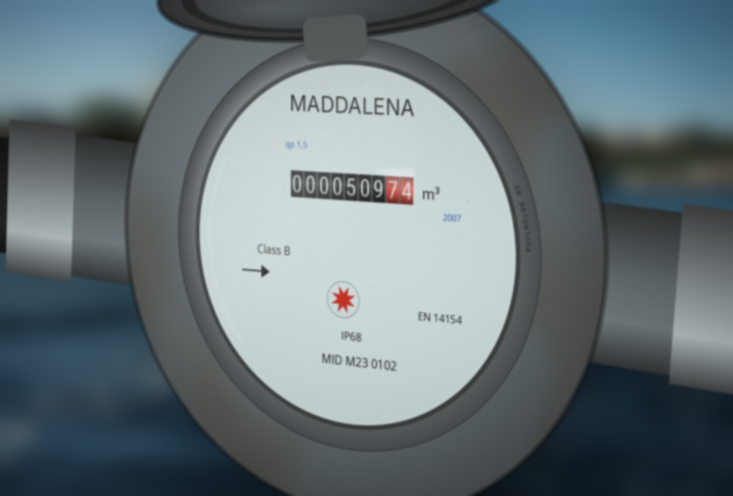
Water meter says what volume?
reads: 509.74 m³
